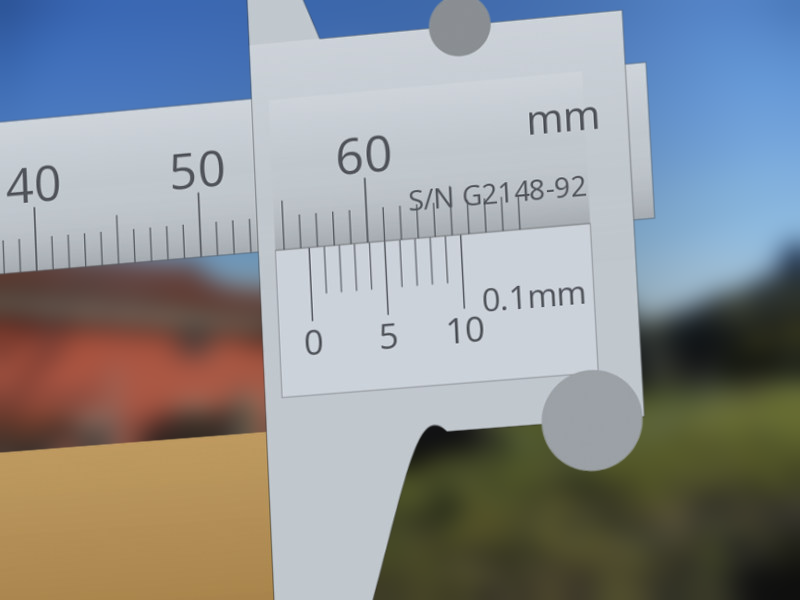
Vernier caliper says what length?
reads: 56.5 mm
